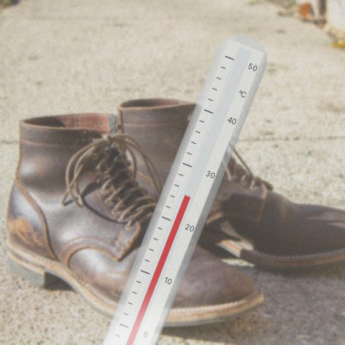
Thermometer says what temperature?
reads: 25 °C
